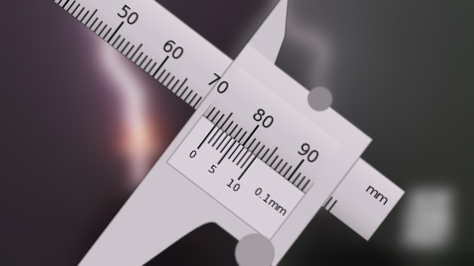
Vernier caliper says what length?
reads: 74.0 mm
